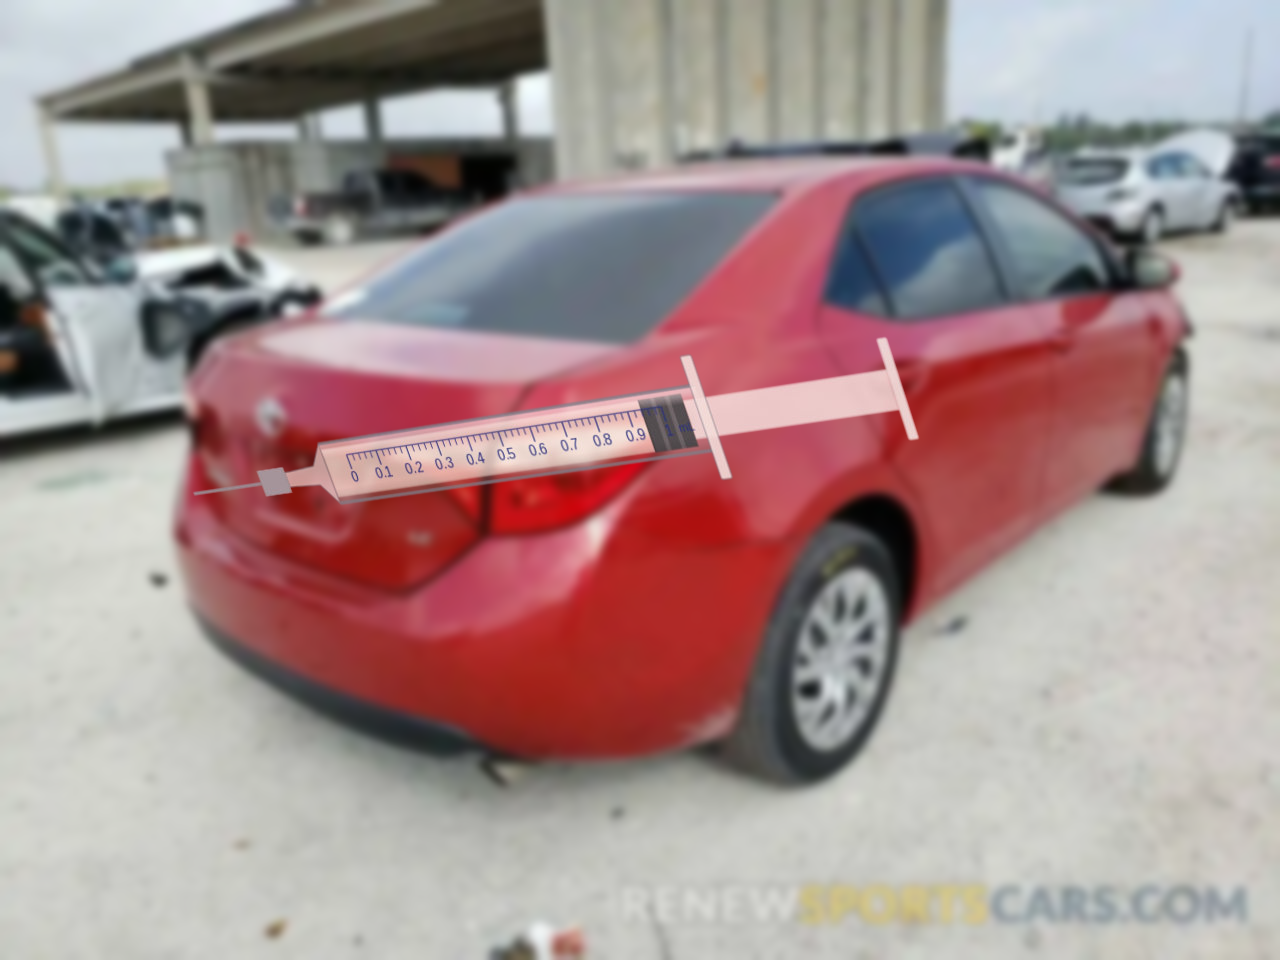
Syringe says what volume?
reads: 0.94 mL
